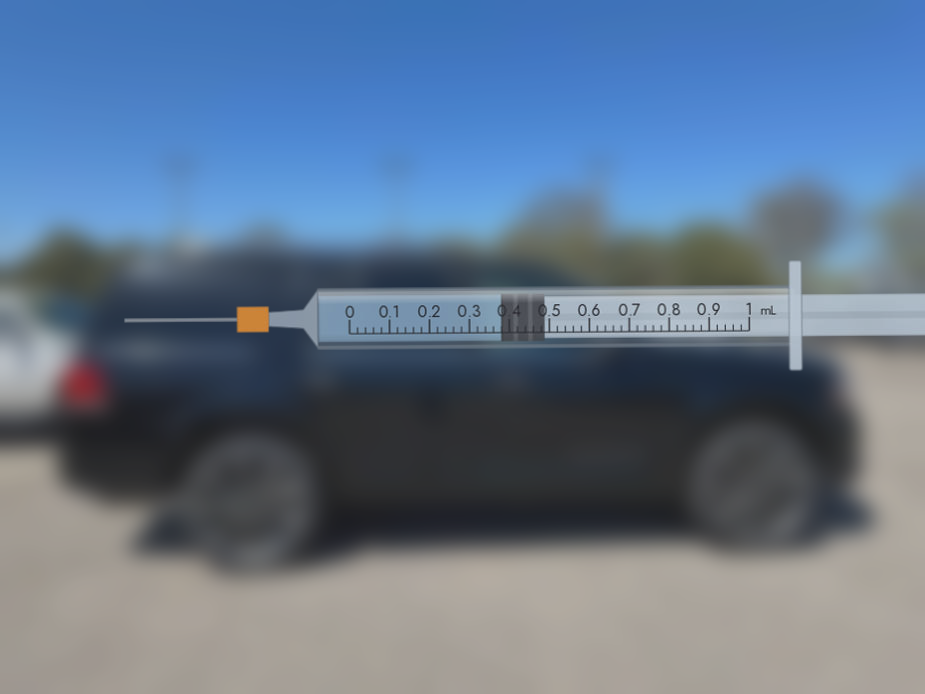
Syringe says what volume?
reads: 0.38 mL
